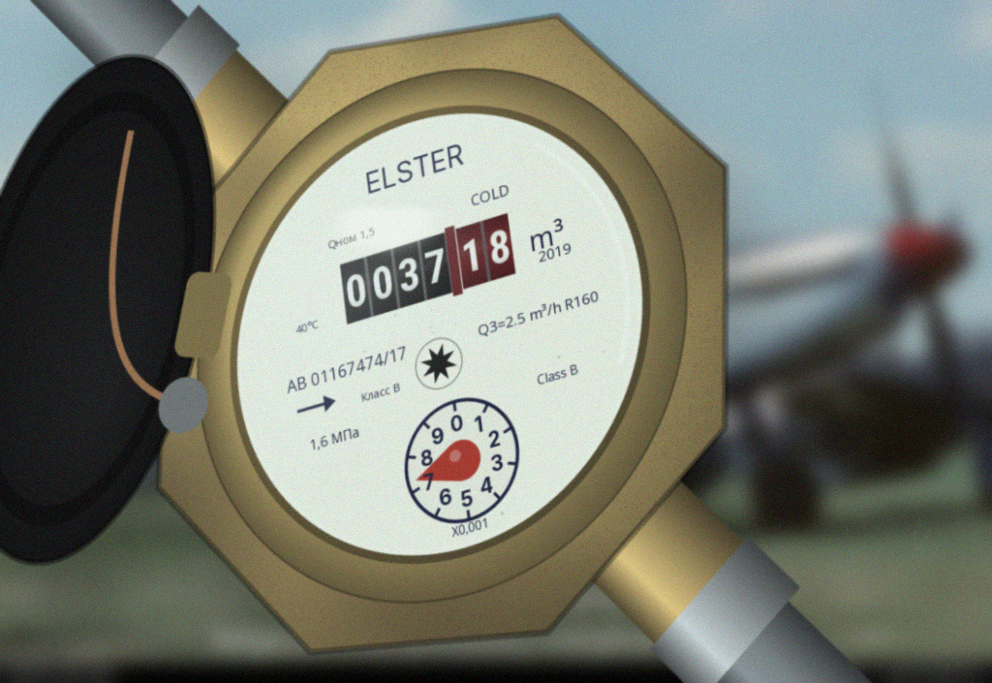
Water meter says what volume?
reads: 37.187 m³
